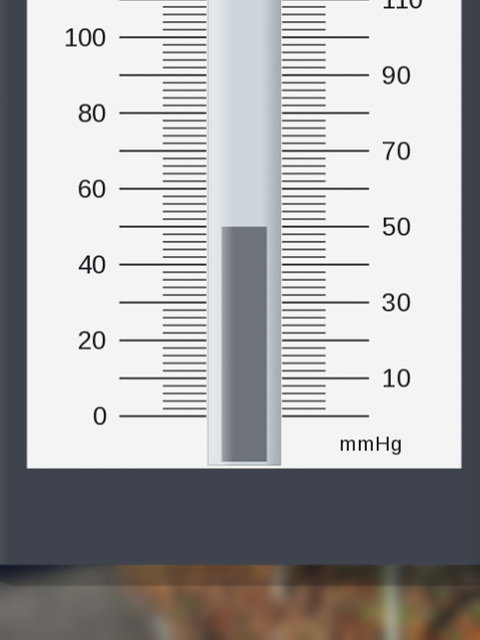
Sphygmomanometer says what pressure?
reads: 50 mmHg
